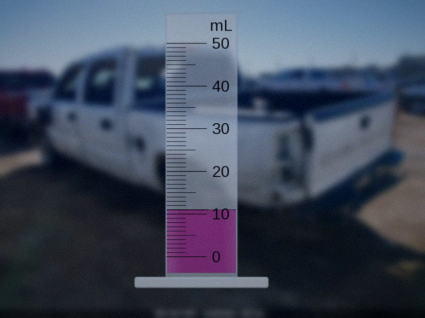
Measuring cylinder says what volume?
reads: 11 mL
